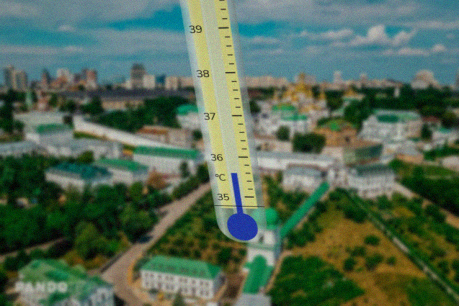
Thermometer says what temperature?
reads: 35.6 °C
